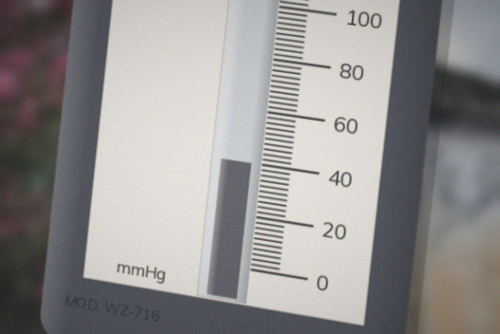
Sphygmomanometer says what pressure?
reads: 40 mmHg
